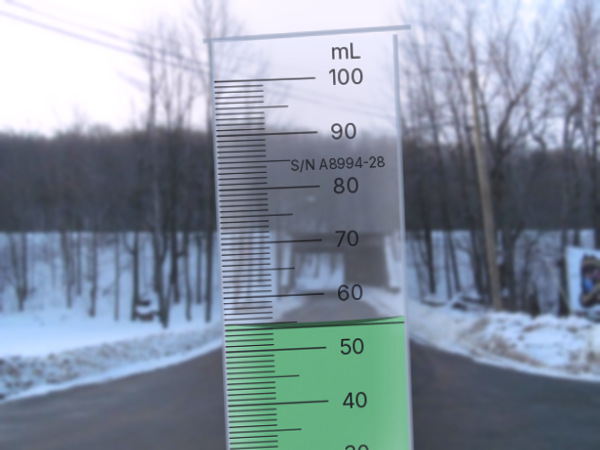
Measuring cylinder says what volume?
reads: 54 mL
